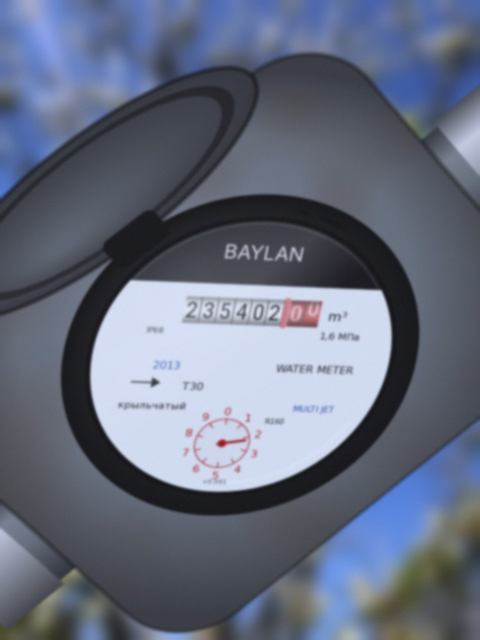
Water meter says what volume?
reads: 235402.002 m³
